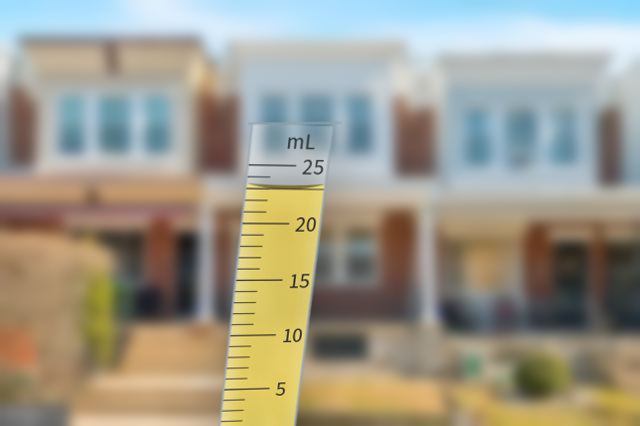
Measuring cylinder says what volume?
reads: 23 mL
